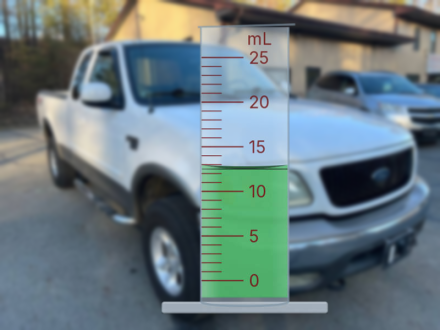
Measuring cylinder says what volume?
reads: 12.5 mL
